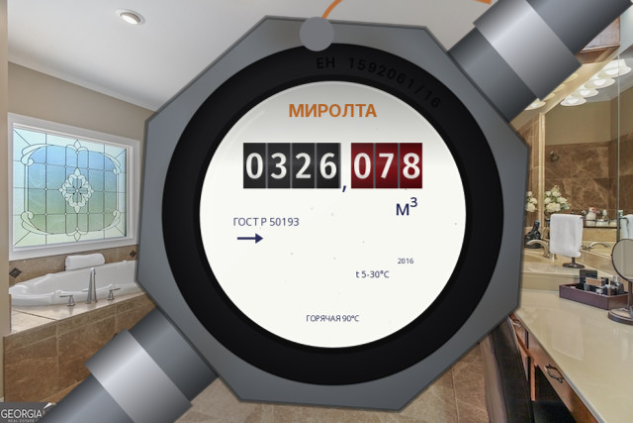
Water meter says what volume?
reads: 326.078 m³
